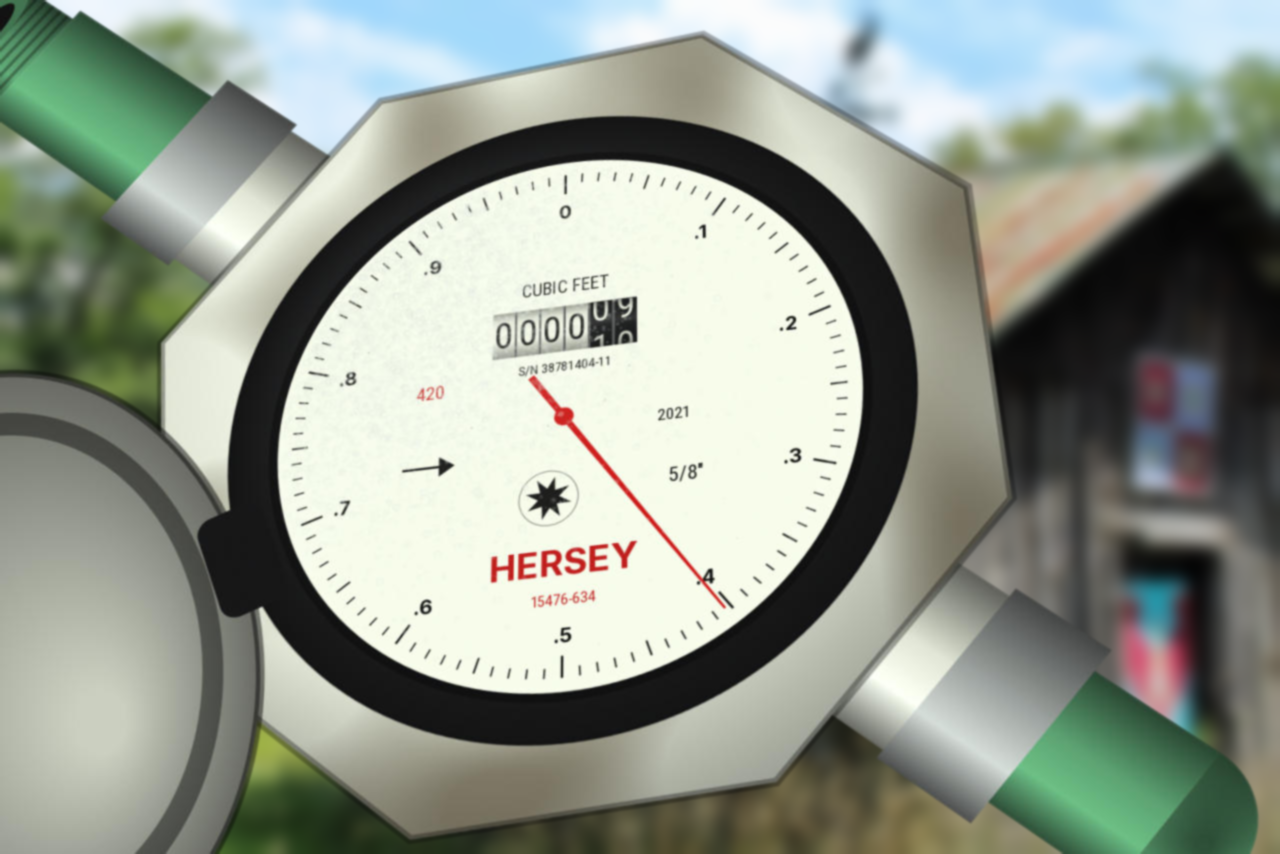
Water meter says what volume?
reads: 9.40 ft³
